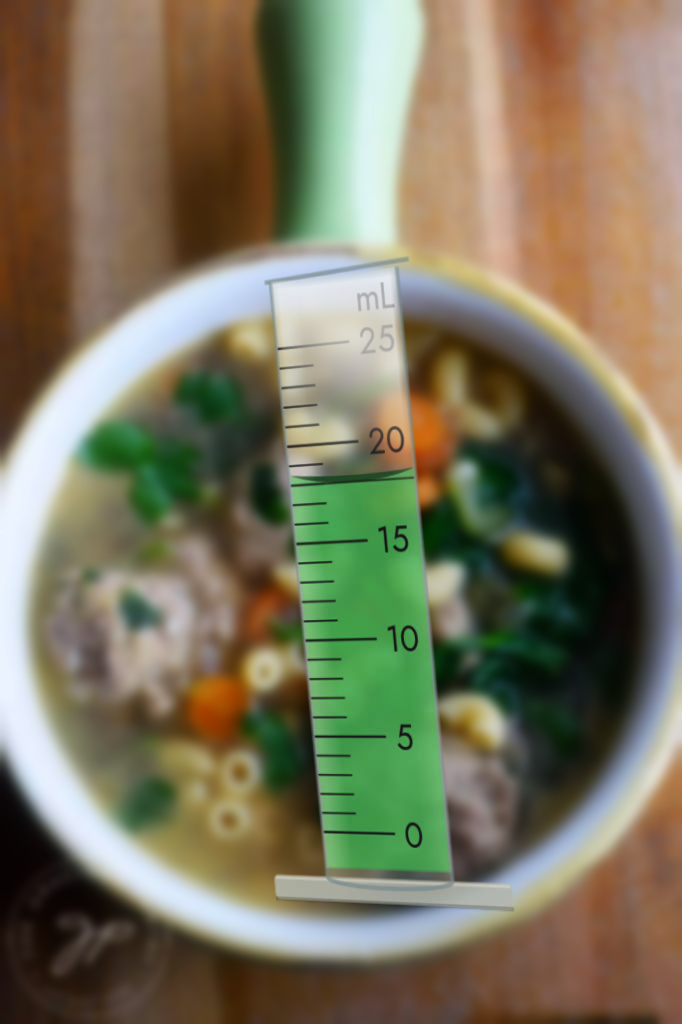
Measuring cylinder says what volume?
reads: 18 mL
